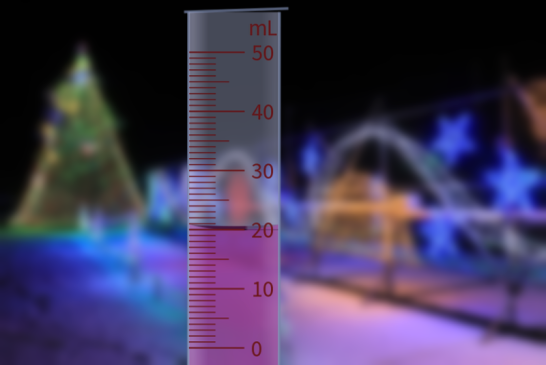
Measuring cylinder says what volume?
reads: 20 mL
